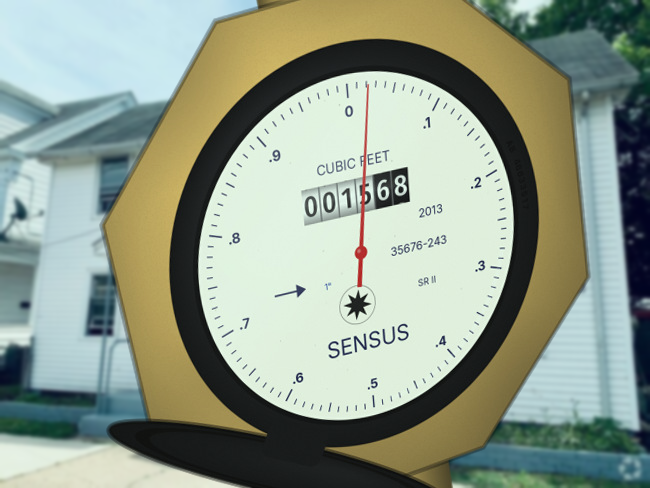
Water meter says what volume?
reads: 1568.02 ft³
